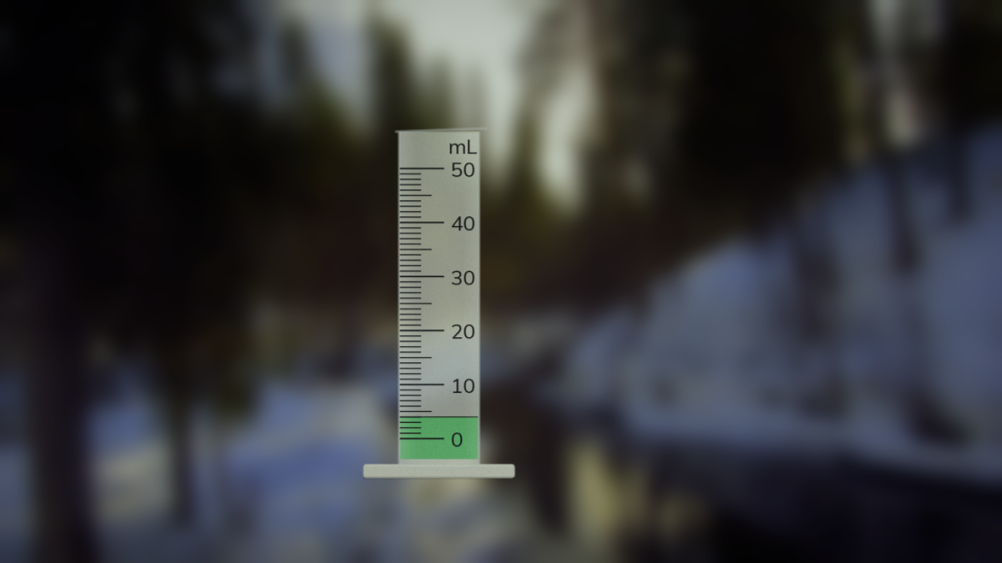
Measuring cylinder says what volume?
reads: 4 mL
